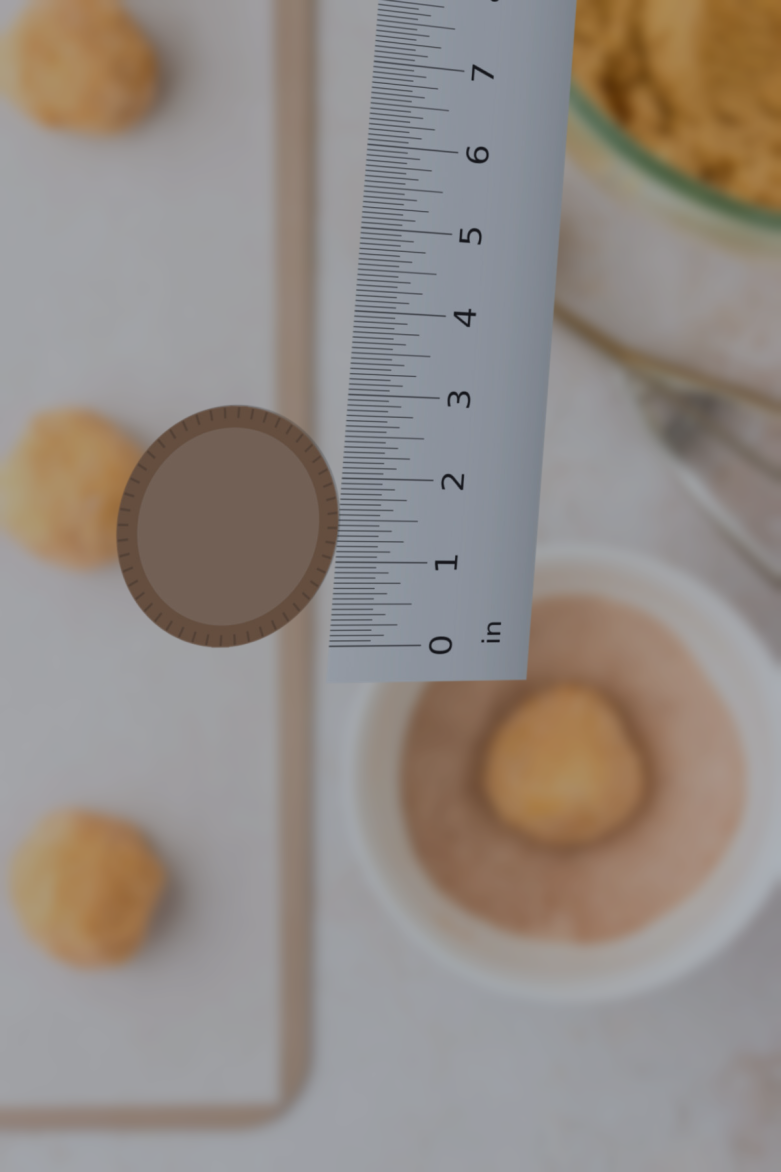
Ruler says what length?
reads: 2.8125 in
